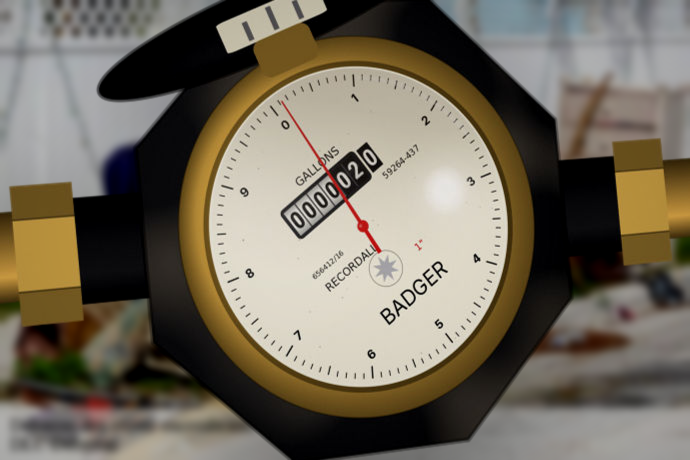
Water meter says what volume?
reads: 20.1 gal
